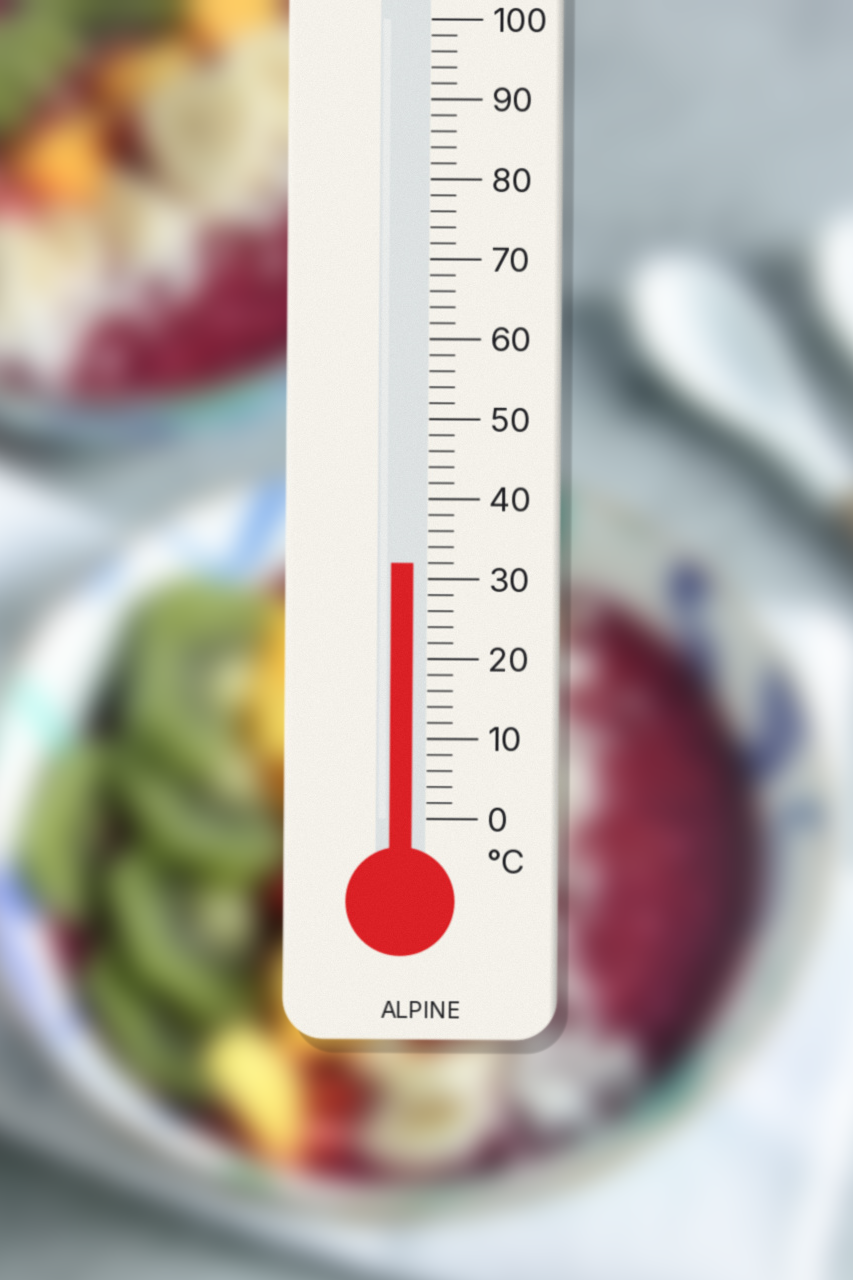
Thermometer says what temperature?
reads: 32 °C
